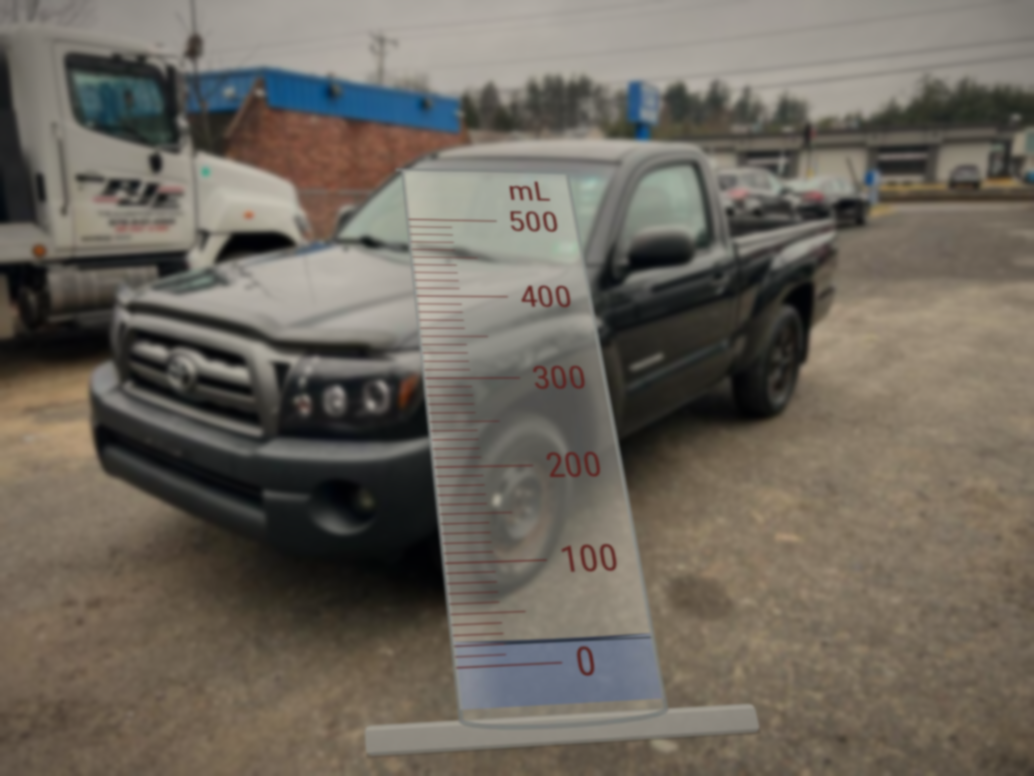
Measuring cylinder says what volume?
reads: 20 mL
